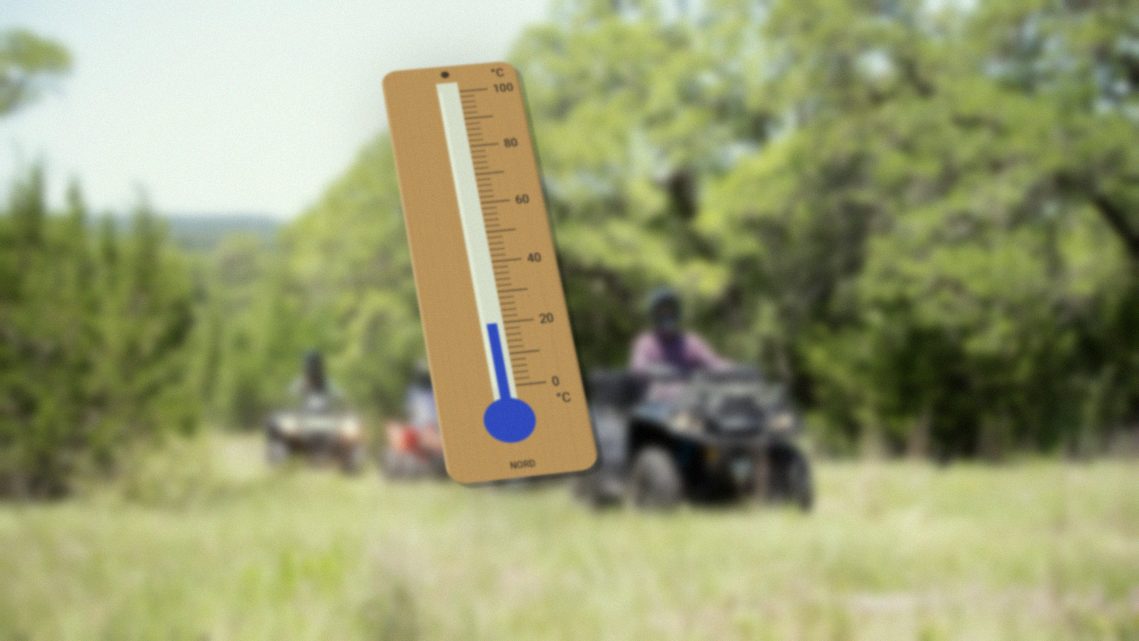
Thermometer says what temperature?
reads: 20 °C
